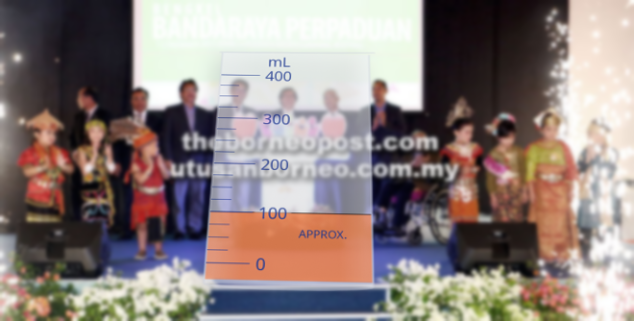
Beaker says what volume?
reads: 100 mL
